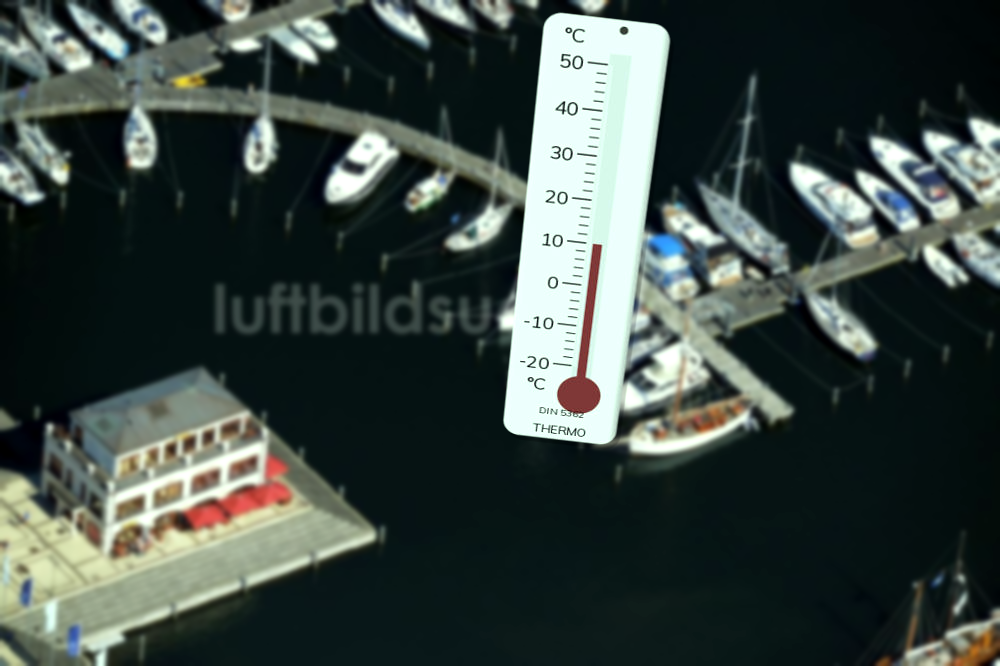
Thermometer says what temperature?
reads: 10 °C
